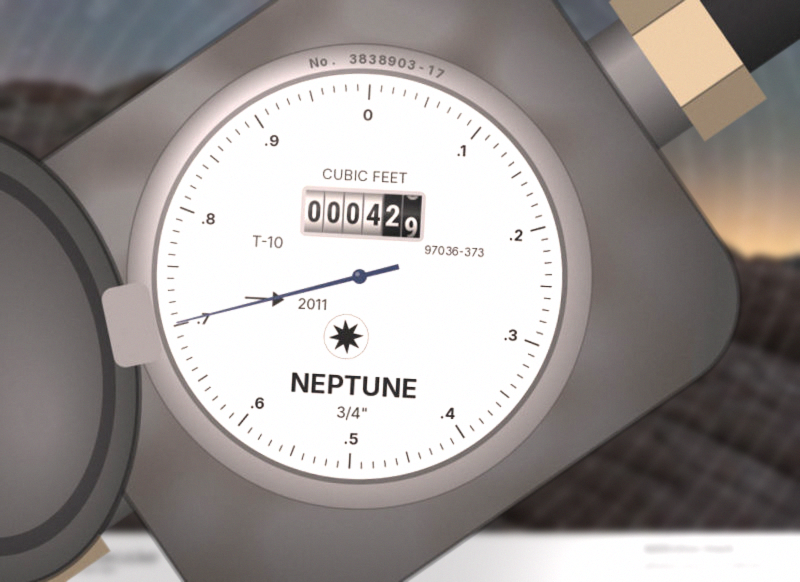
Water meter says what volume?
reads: 428.70 ft³
